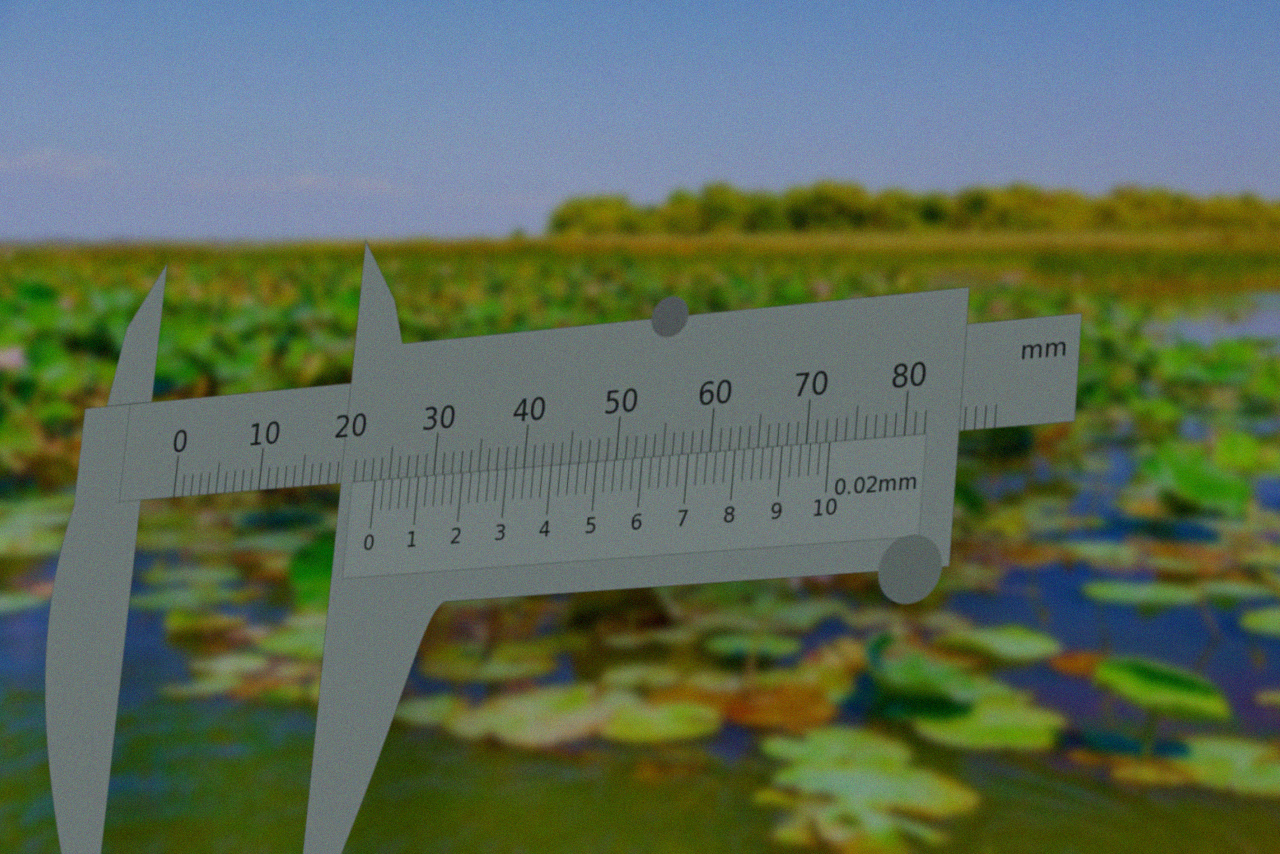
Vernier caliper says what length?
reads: 23.4 mm
